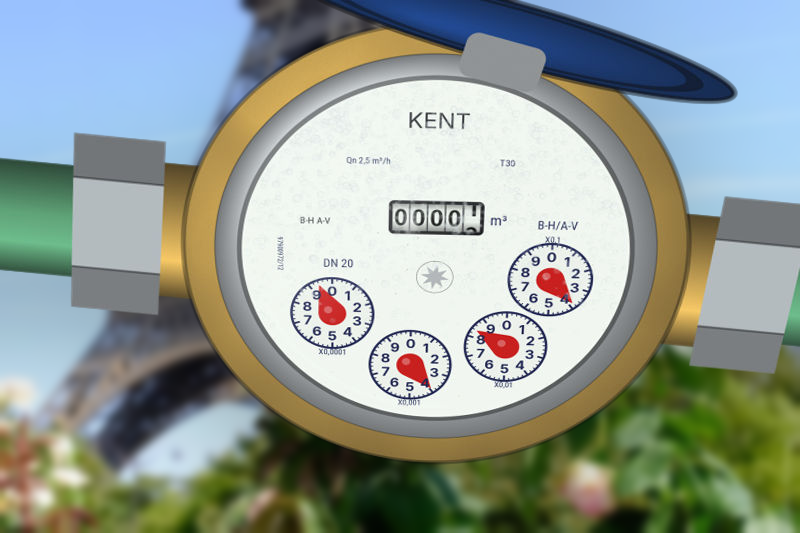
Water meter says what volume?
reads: 1.3839 m³
